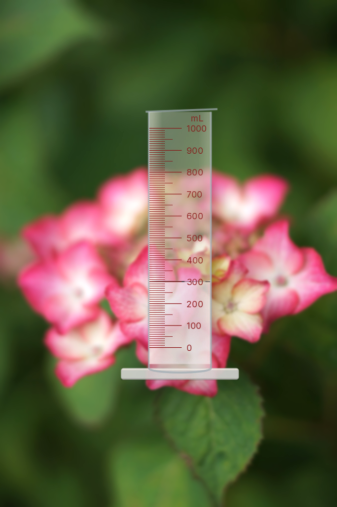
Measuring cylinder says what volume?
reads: 300 mL
